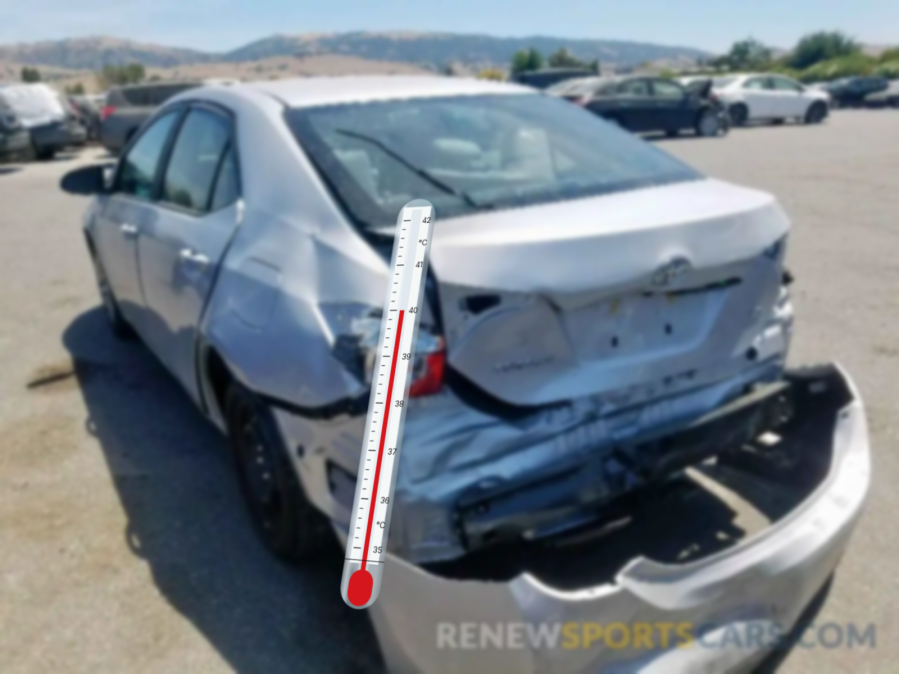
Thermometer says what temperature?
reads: 40 °C
